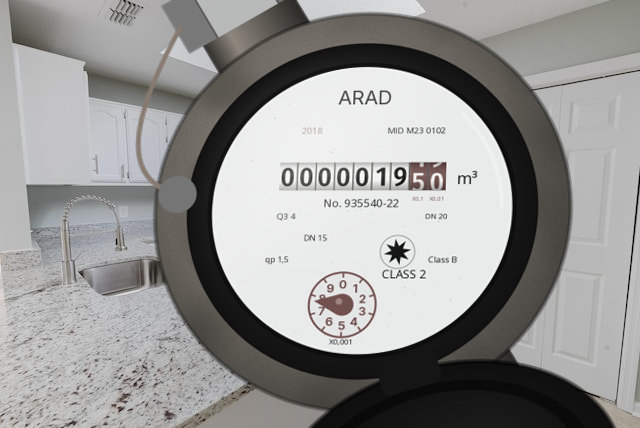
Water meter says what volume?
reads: 19.497 m³
